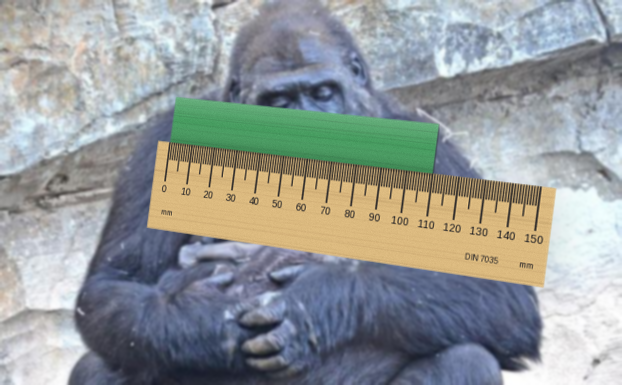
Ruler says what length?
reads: 110 mm
